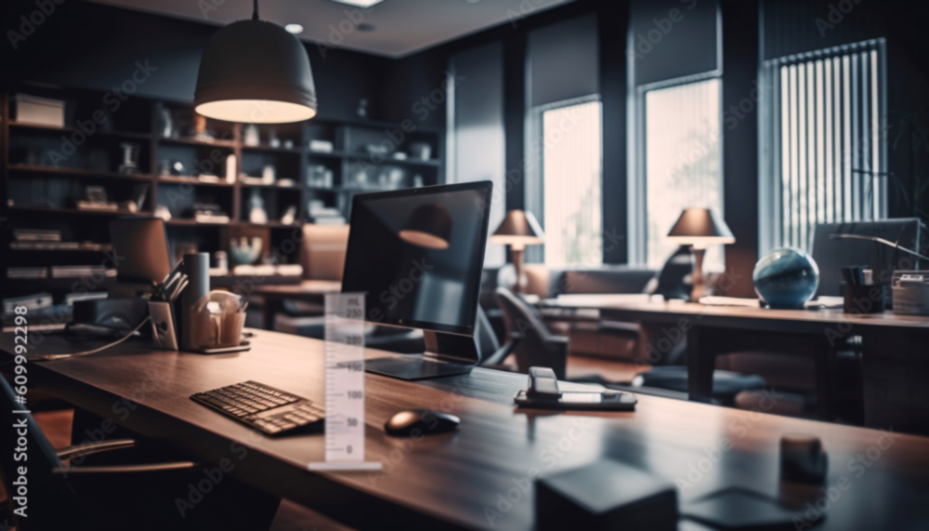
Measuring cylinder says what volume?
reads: 150 mL
